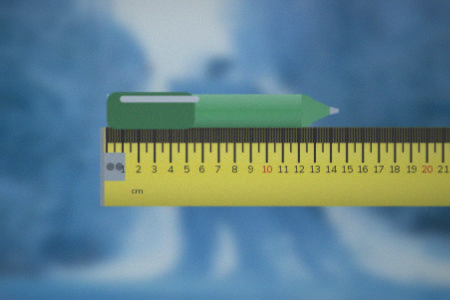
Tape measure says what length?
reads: 14.5 cm
